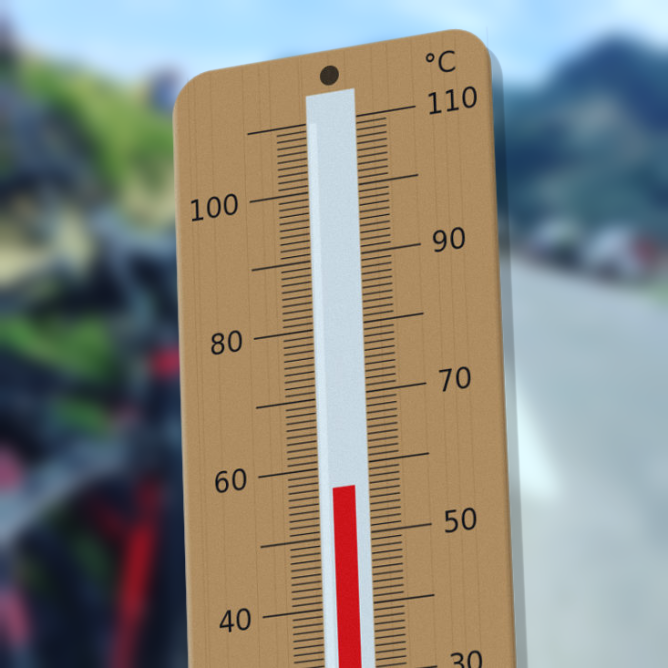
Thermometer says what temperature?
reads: 57 °C
